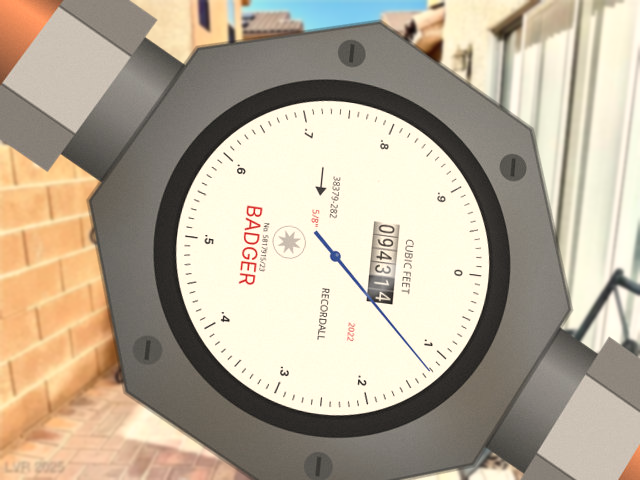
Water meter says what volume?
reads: 94314.12 ft³
